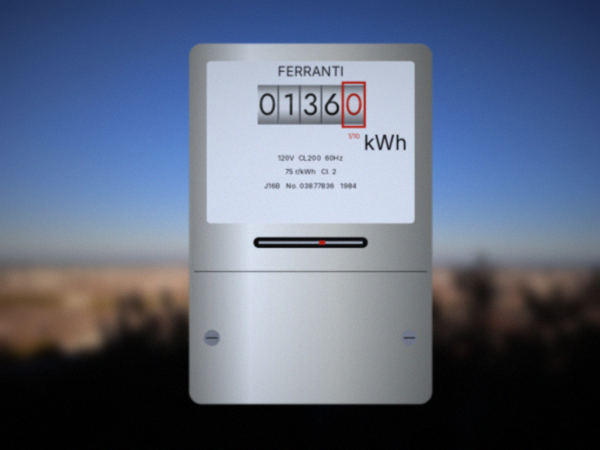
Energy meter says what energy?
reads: 136.0 kWh
